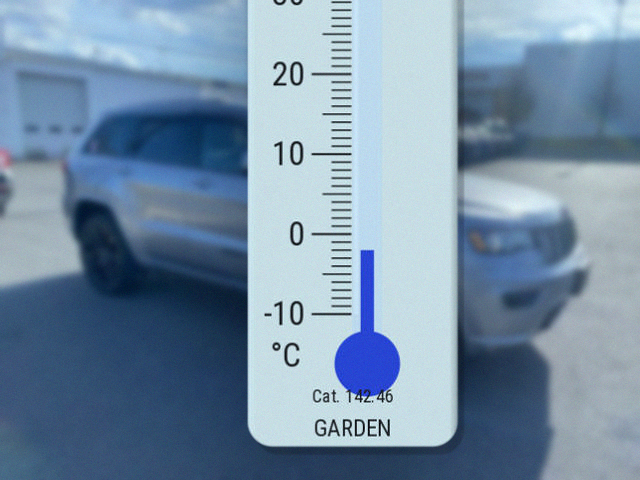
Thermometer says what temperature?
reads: -2 °C
